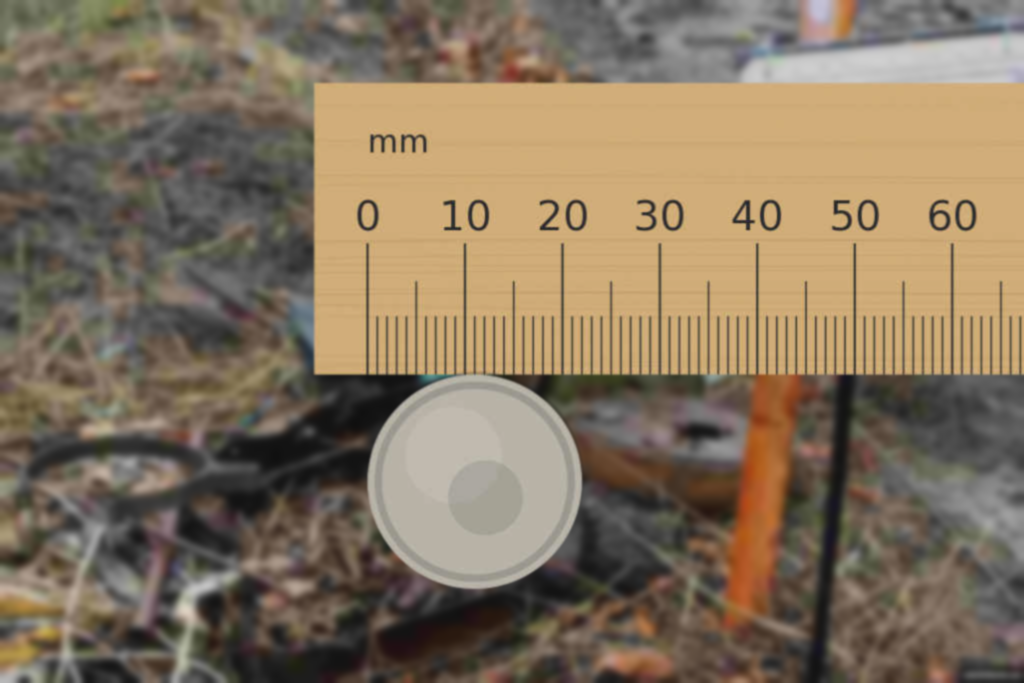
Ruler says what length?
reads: 22 mm
